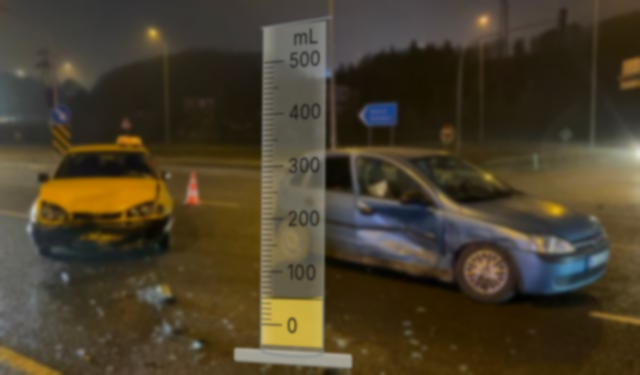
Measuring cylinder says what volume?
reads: 50 mL
